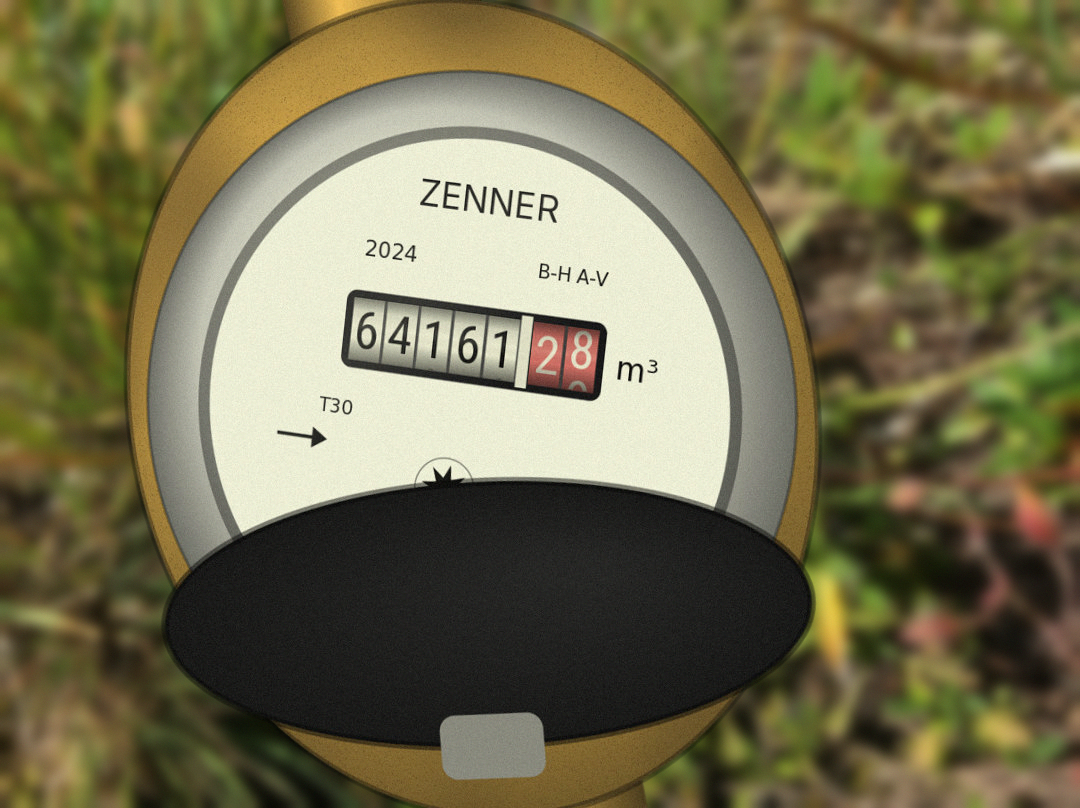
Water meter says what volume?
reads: 64161.28 m³
